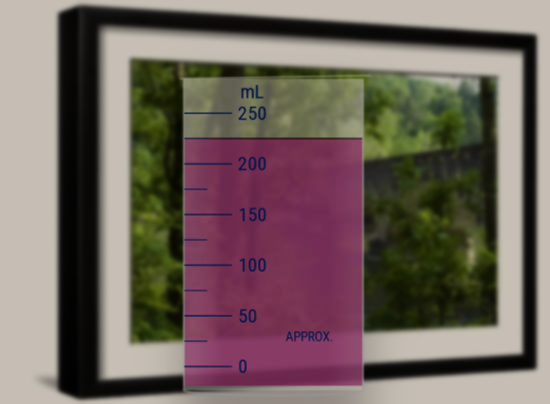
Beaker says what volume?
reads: 225 mL
